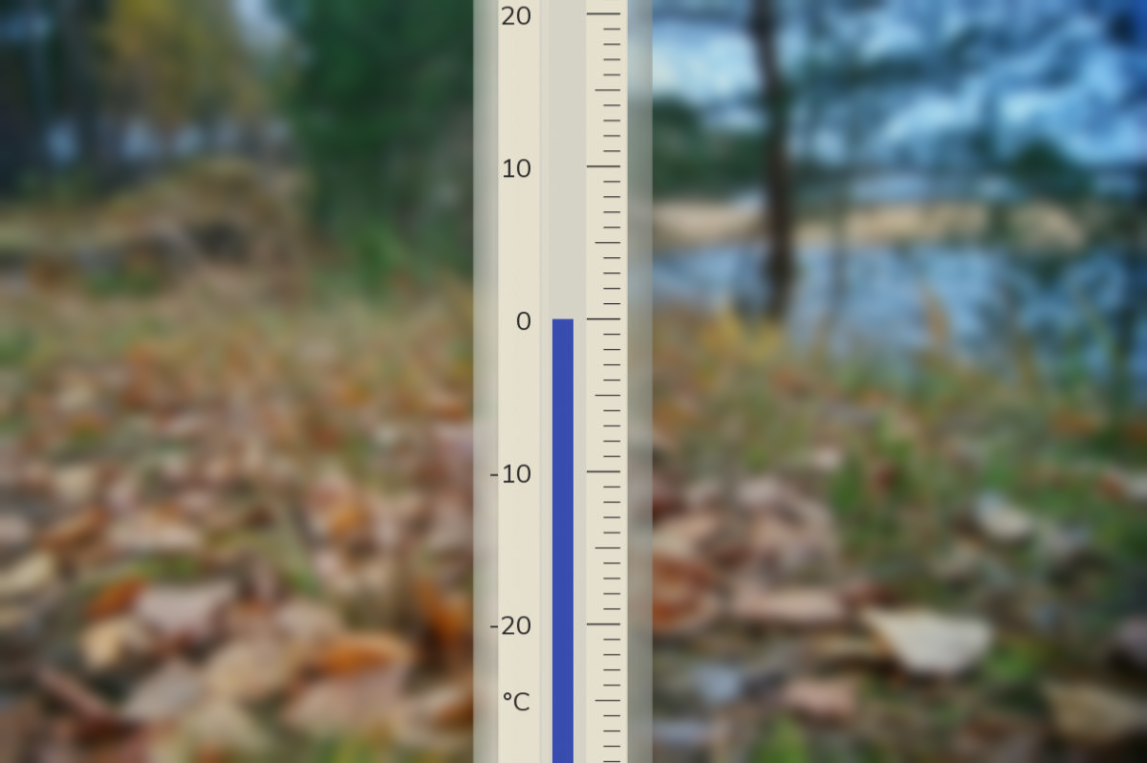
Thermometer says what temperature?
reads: 0 °C
